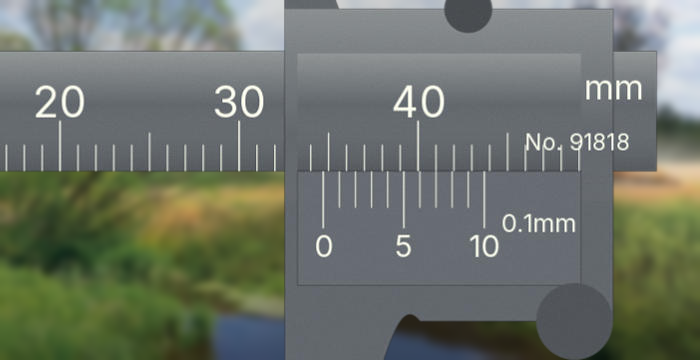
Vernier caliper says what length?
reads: 34.7 mm
